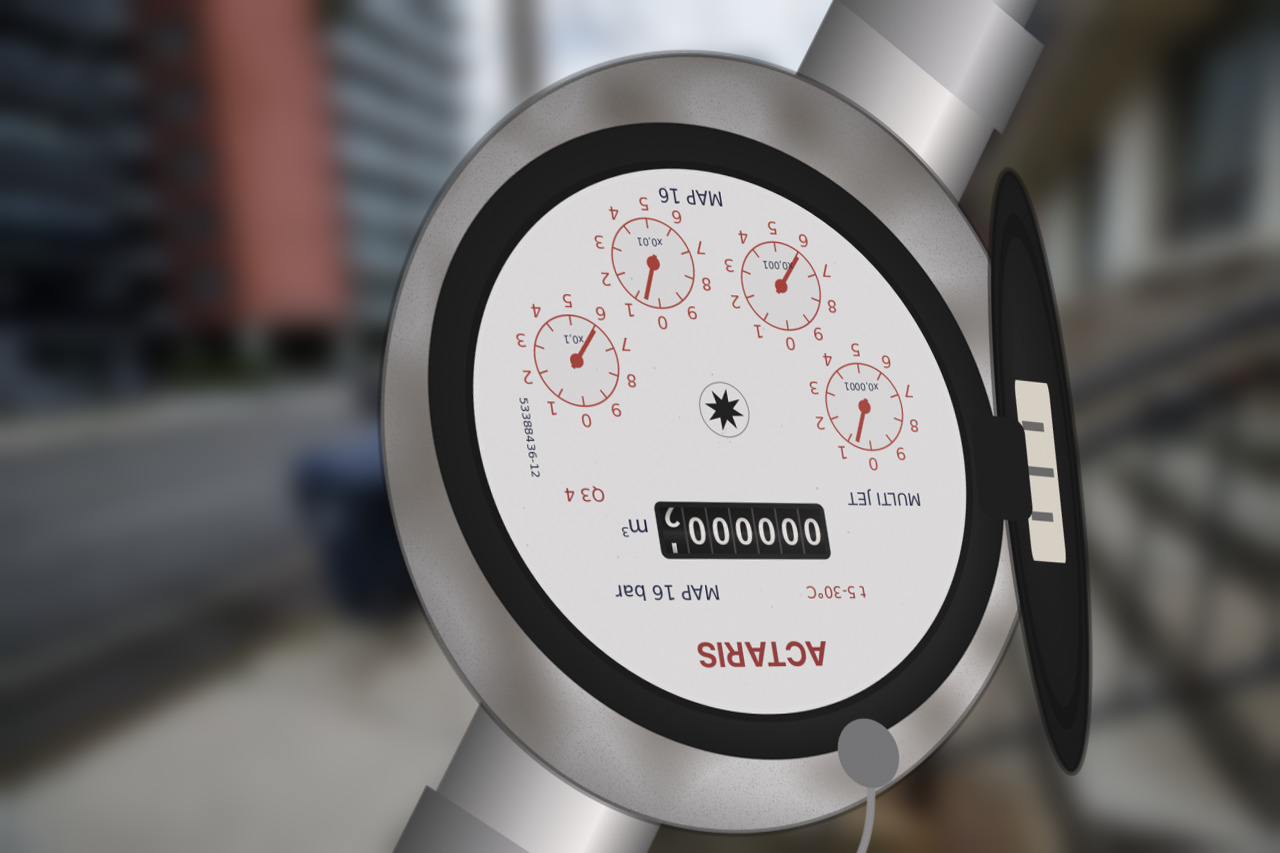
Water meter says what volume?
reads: 1.6060 m³
